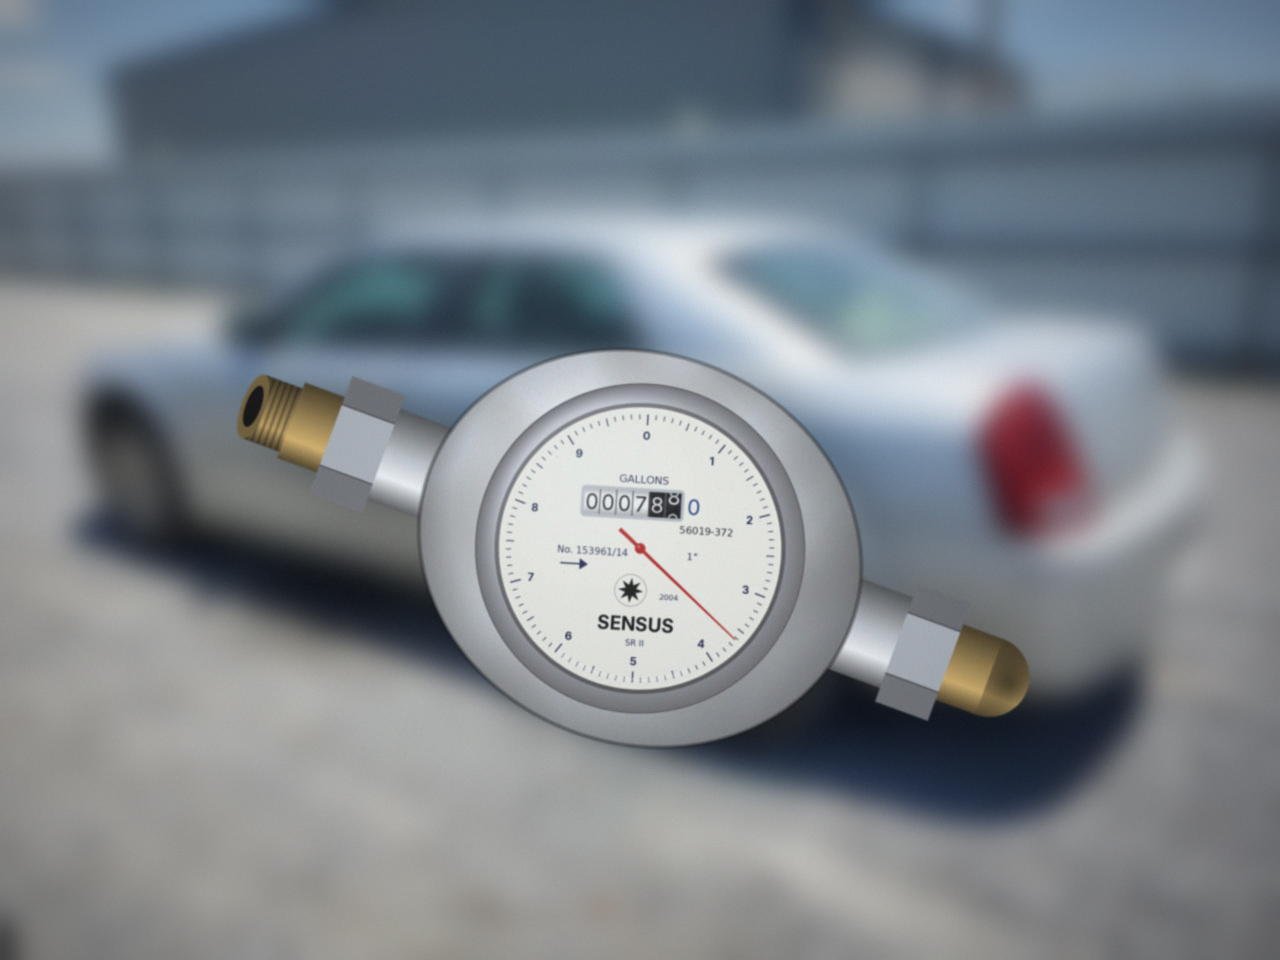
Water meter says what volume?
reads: 7883.6 gal
